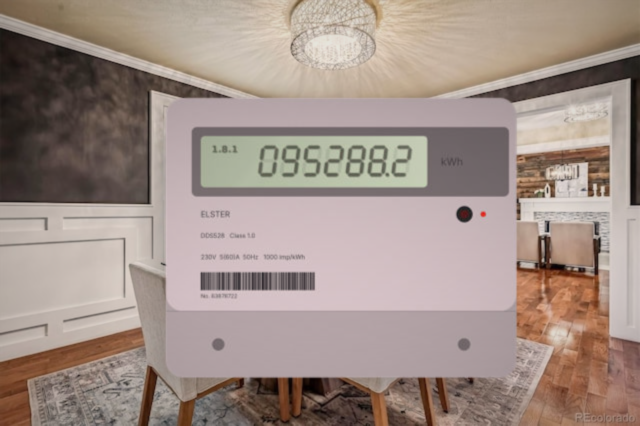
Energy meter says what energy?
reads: 95288.2 kWh
